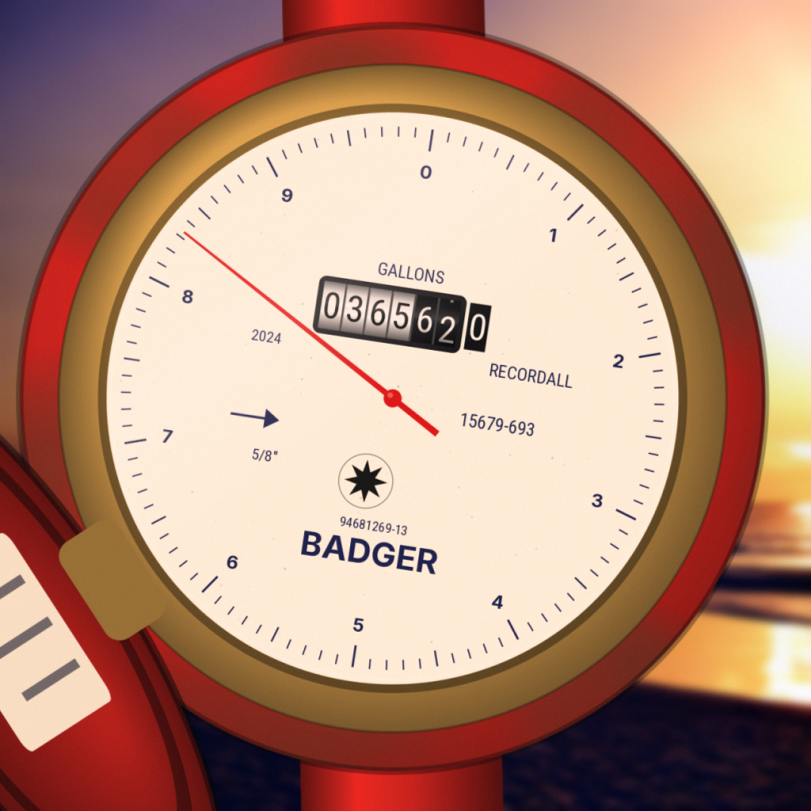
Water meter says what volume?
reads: 365618.3 gal
